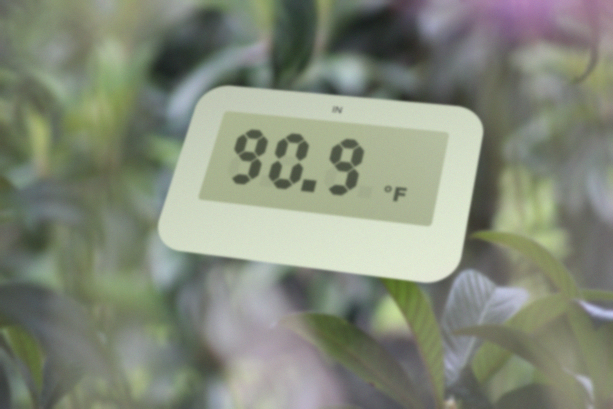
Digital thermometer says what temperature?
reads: 90.9 °F
